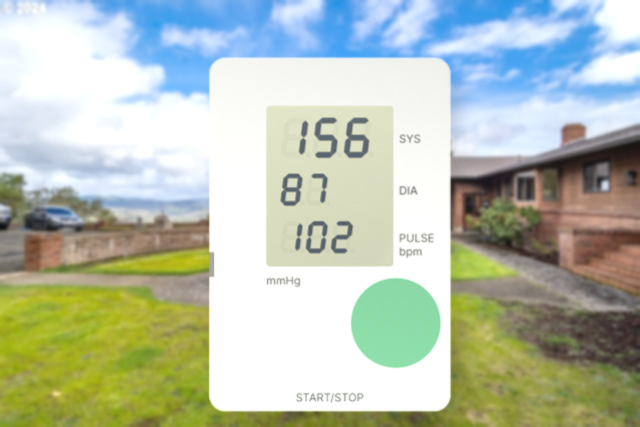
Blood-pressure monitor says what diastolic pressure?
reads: 87 mmHg
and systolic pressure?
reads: 156 mmHg
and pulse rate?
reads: 102 bpm
